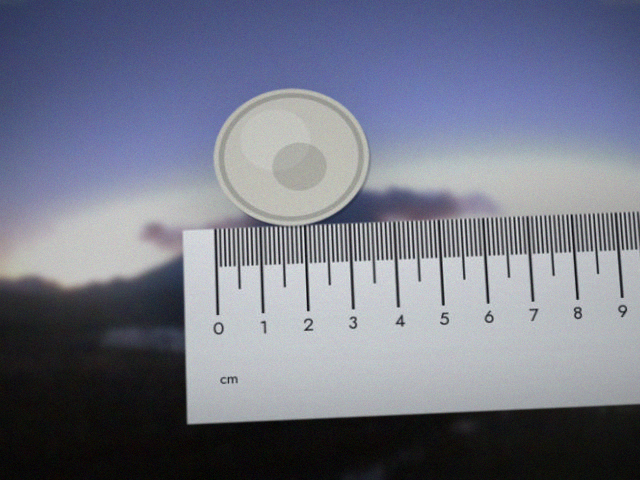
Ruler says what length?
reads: 3.5 cm
